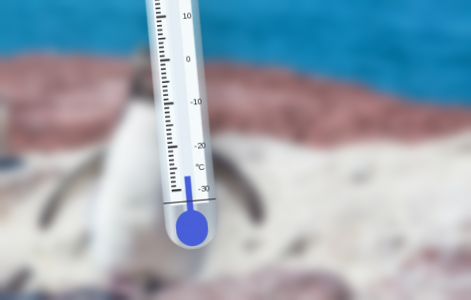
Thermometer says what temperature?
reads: -27 °C
